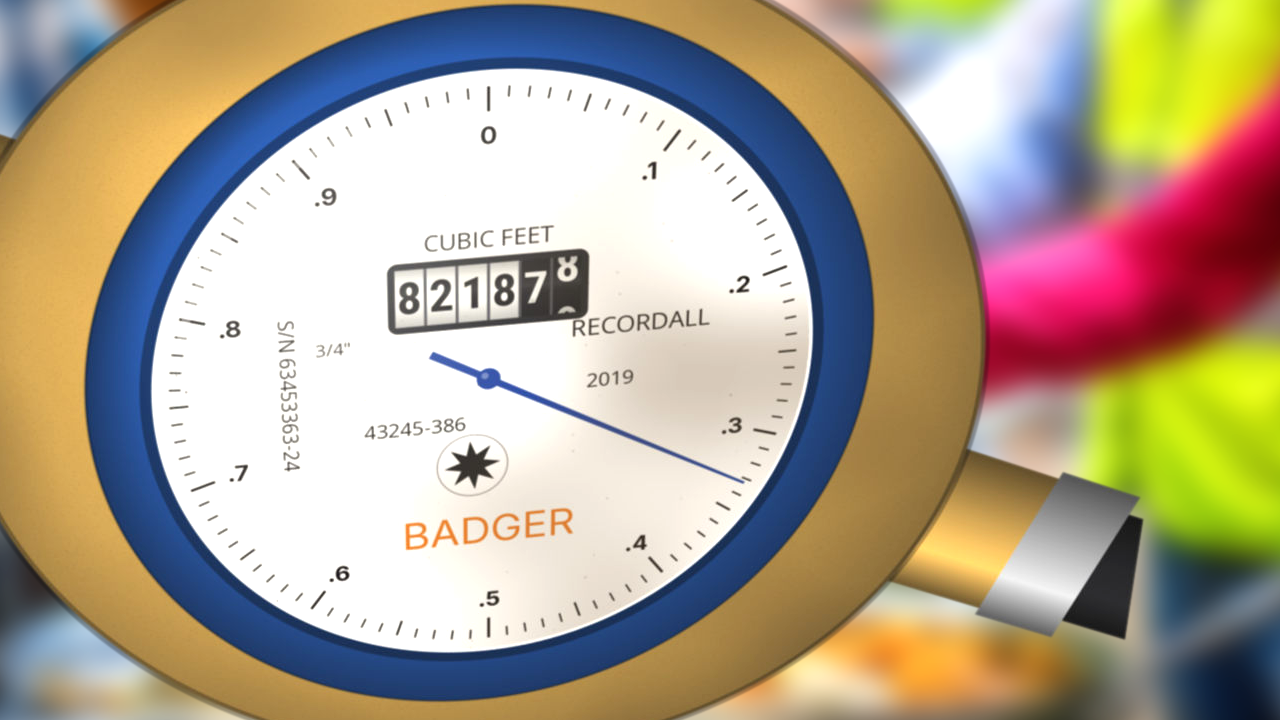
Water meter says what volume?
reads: 821878.33 ft³
